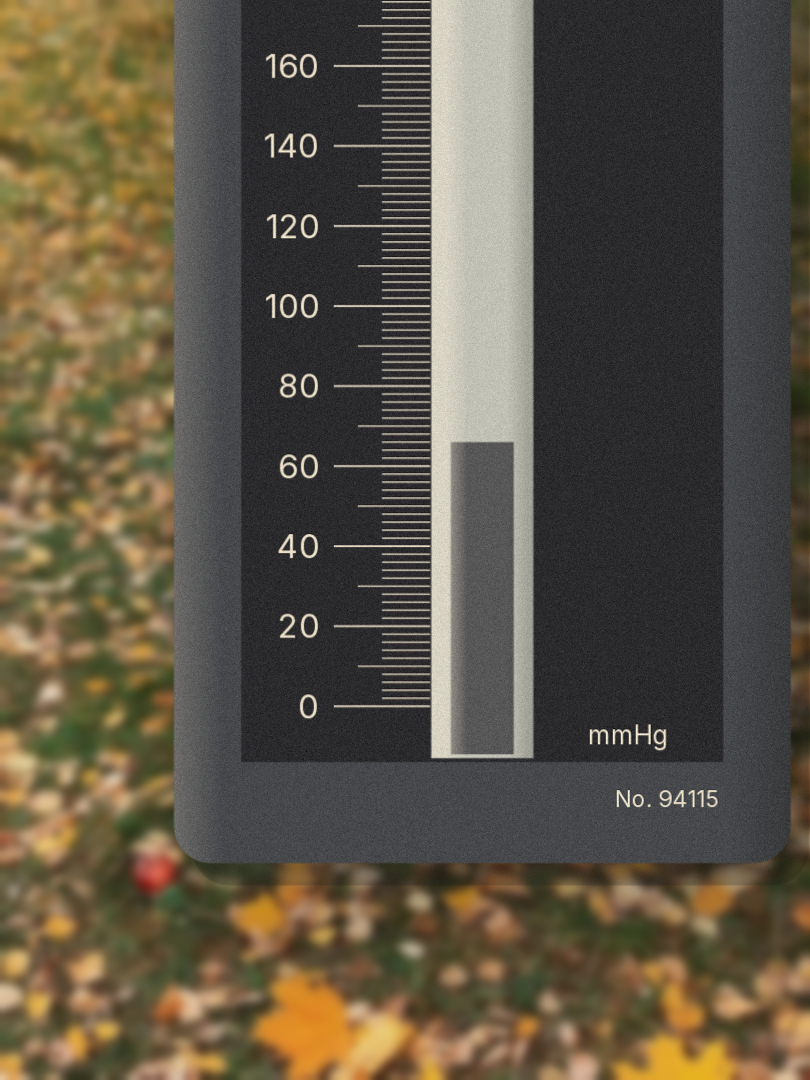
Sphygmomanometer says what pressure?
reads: 66 mmHg
